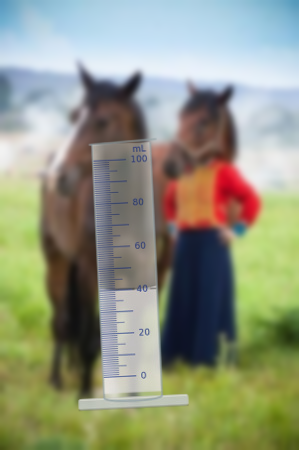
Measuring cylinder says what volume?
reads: 40 mL
